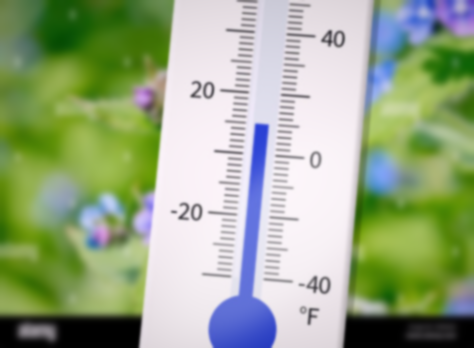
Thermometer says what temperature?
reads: 10 °F
